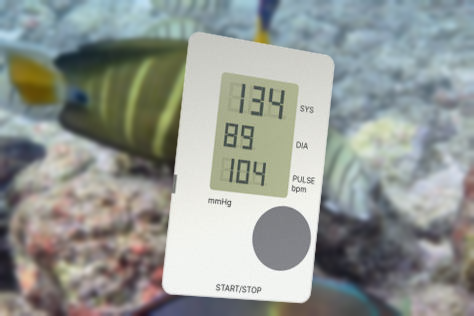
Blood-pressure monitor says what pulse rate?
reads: 104 bpm
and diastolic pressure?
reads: 89 mmHg
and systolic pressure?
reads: 134 mmHg
